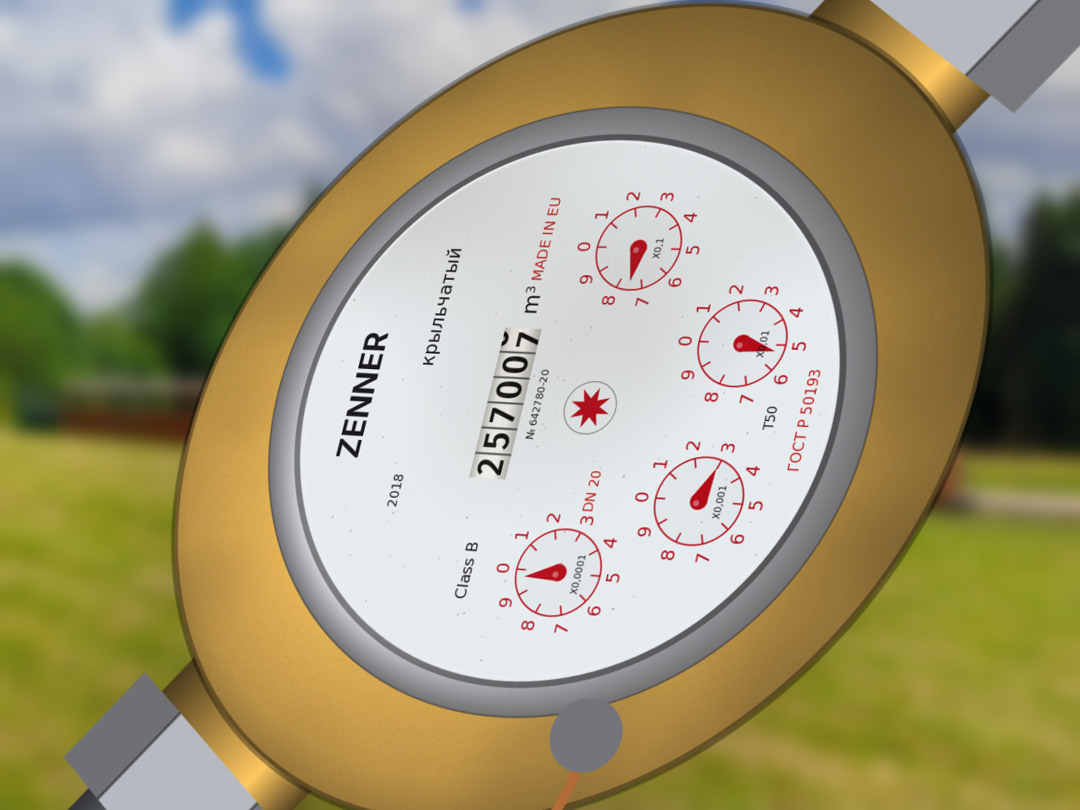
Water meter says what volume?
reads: 257006.7529 m³
